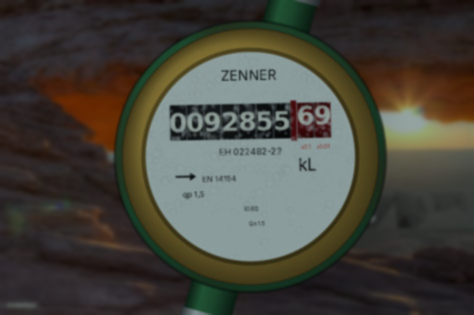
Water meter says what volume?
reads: 92855.69 kL
